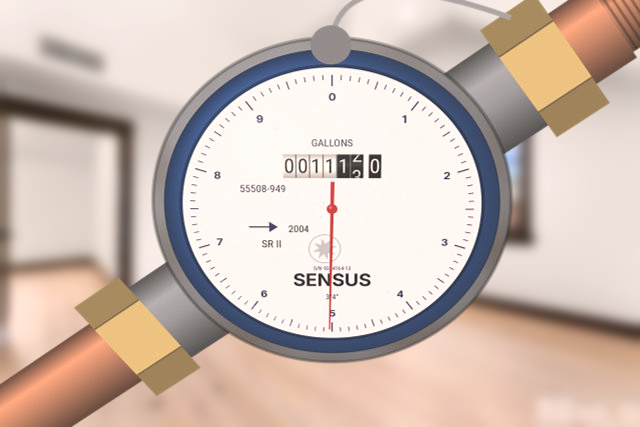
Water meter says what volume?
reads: 11125.0 gal
